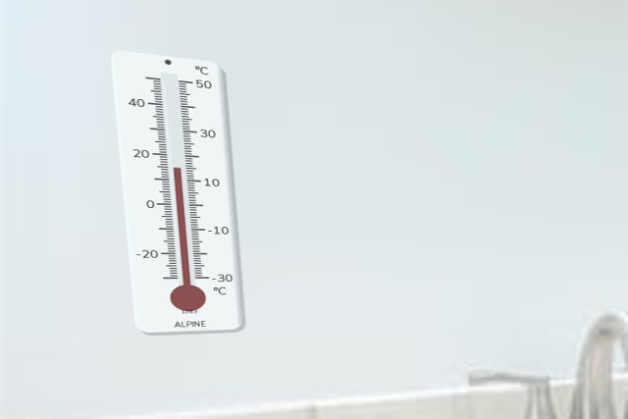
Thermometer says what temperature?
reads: 15 °C
